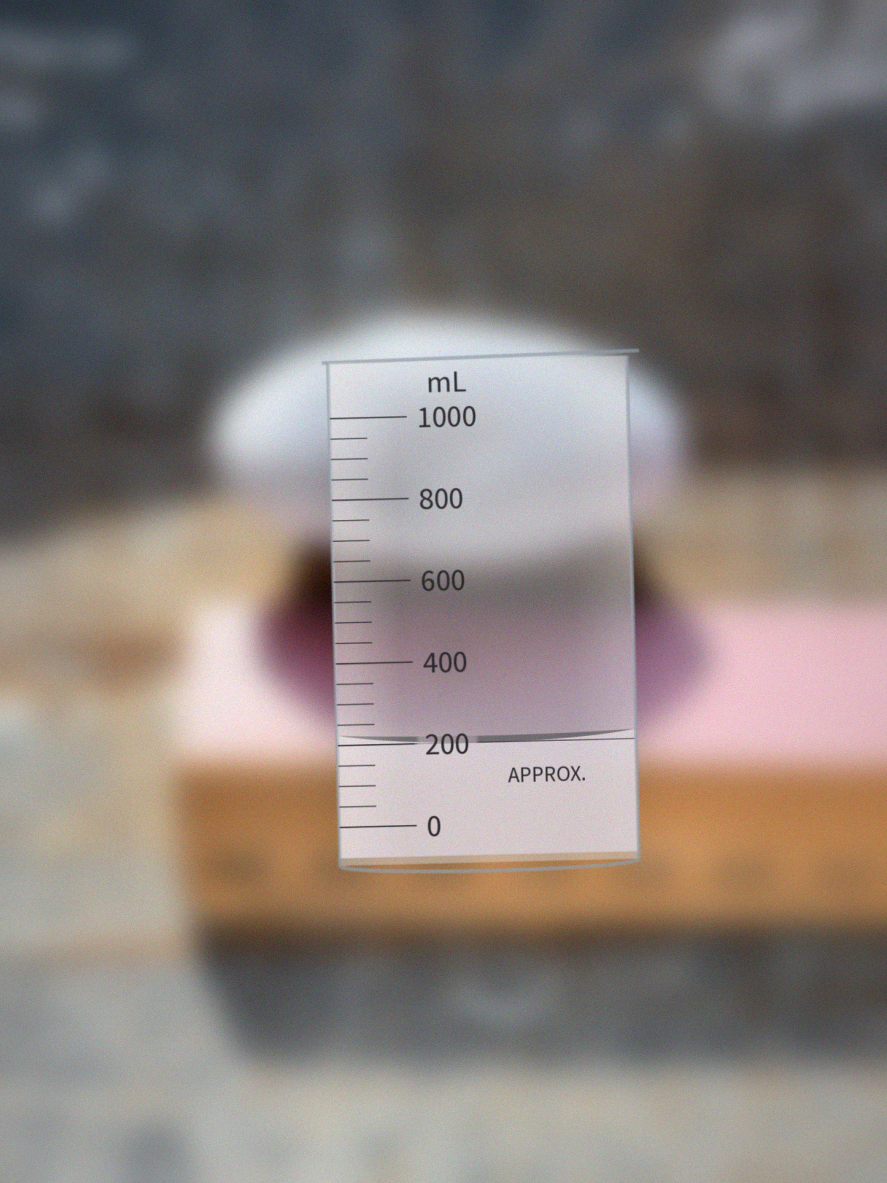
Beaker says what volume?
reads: 200 mL
